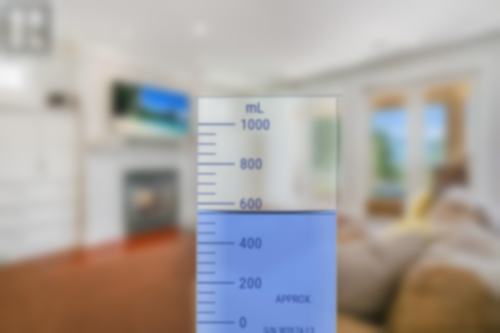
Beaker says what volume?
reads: 550 mL
